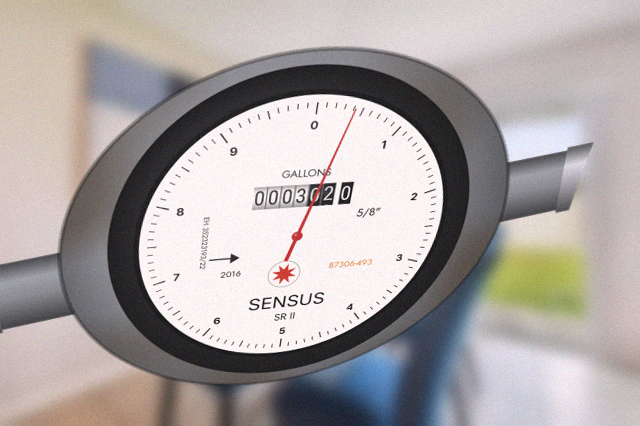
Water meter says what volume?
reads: 3020.4 gal
